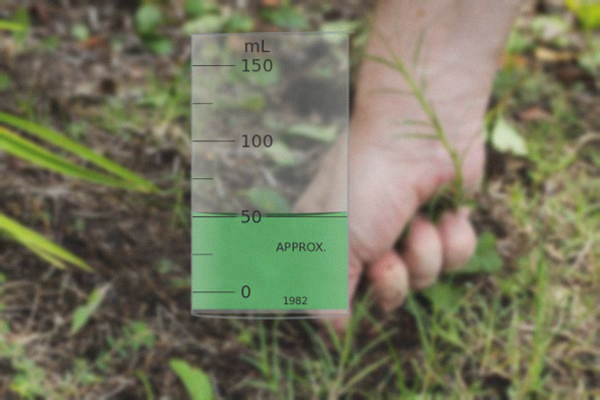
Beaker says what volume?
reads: 50 mL
